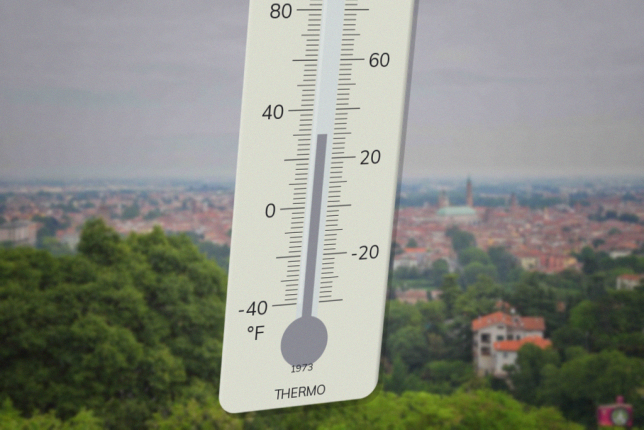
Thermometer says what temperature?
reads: 30 °F
